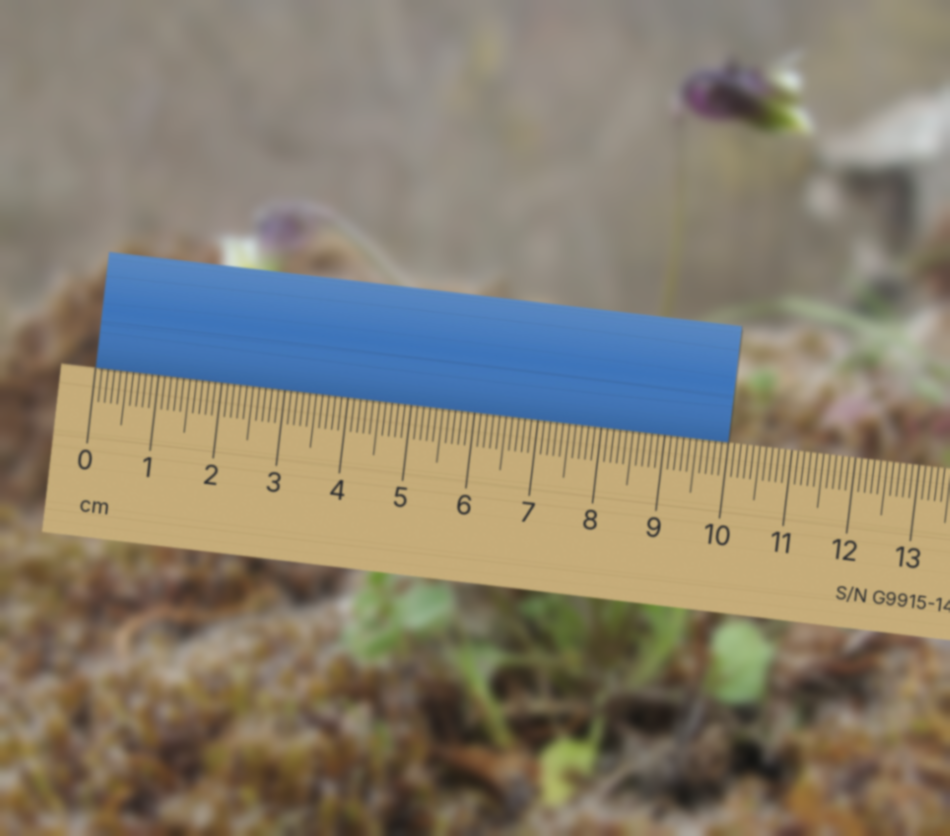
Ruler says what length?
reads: 10 cm
